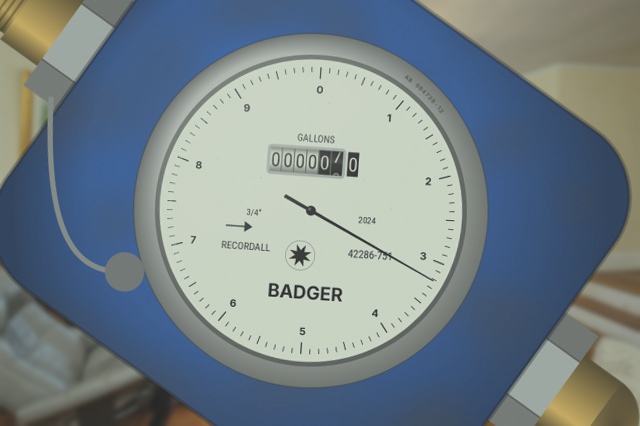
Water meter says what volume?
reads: 73.2 gal
